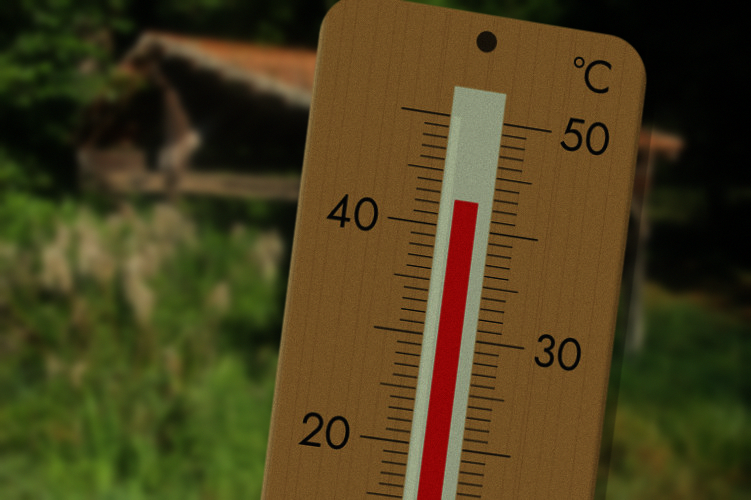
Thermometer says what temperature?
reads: 42.5 °C
